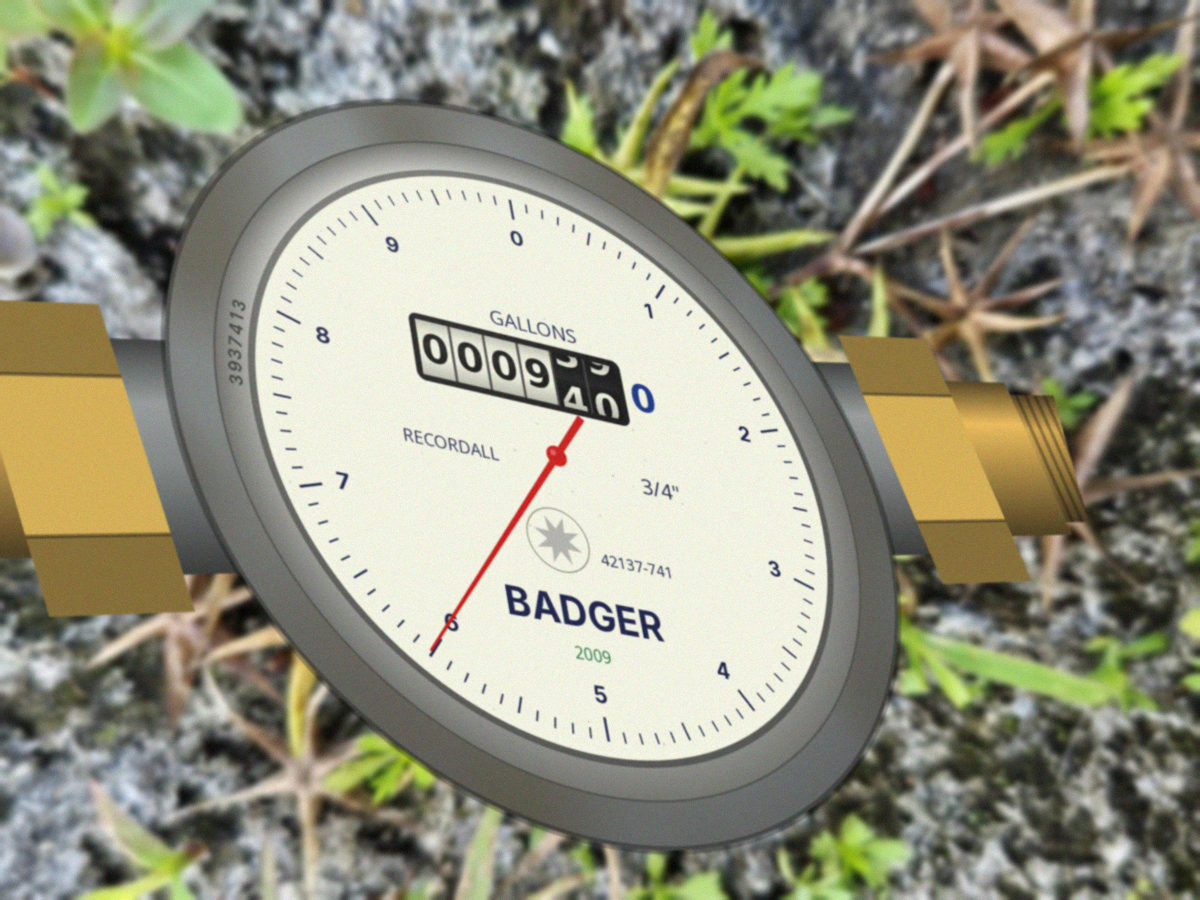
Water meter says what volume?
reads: 9396.0 gal
